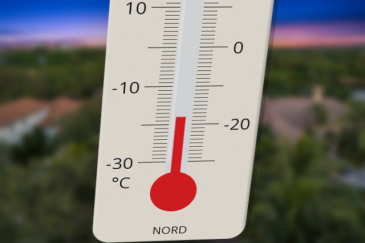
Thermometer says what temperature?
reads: -18 °C
